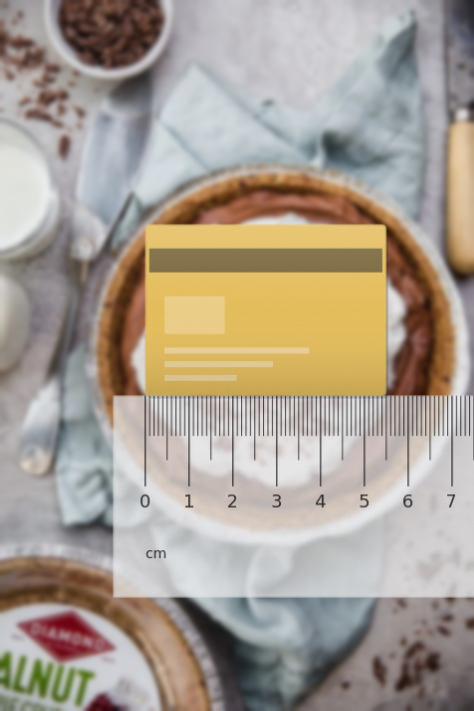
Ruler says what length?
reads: 5.5 cm
